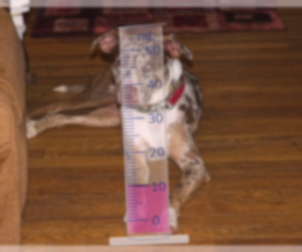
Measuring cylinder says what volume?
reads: 10 mL
